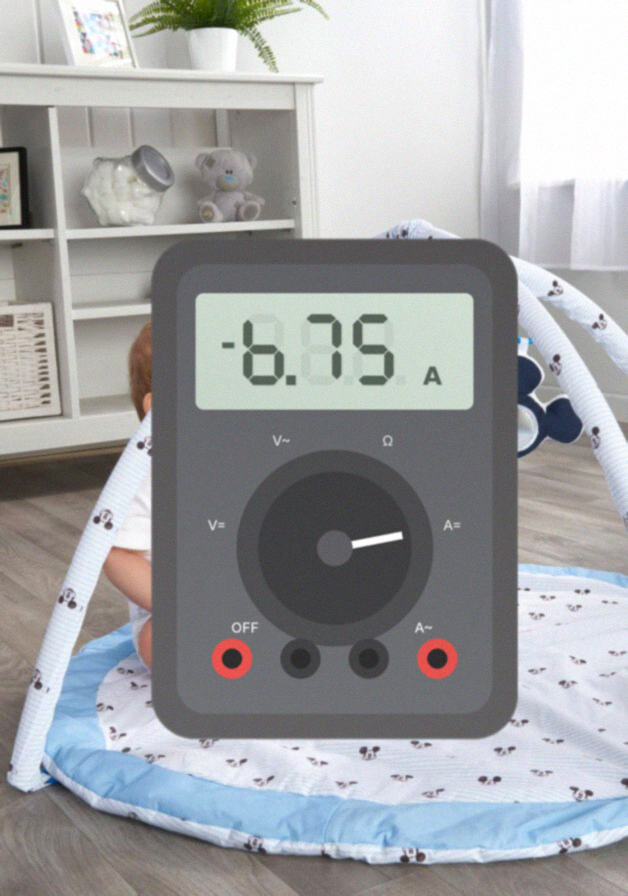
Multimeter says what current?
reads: -6.75 A
